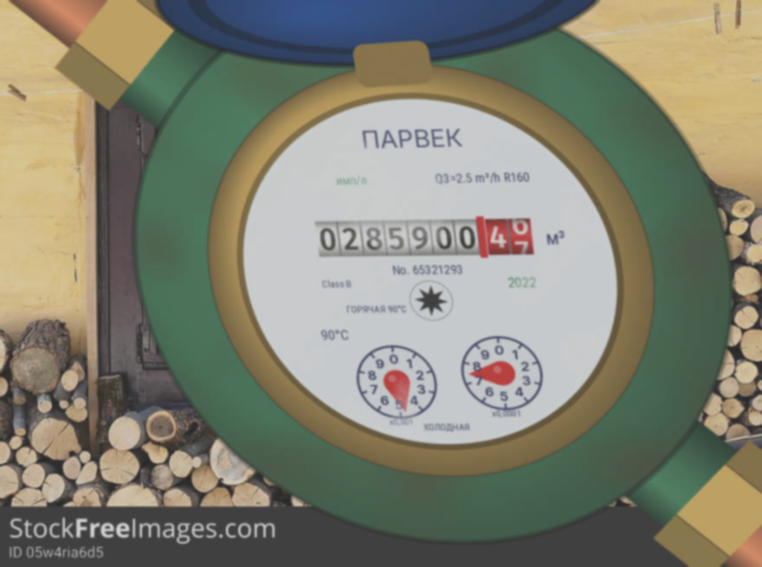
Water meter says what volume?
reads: 285900.4647 m³
